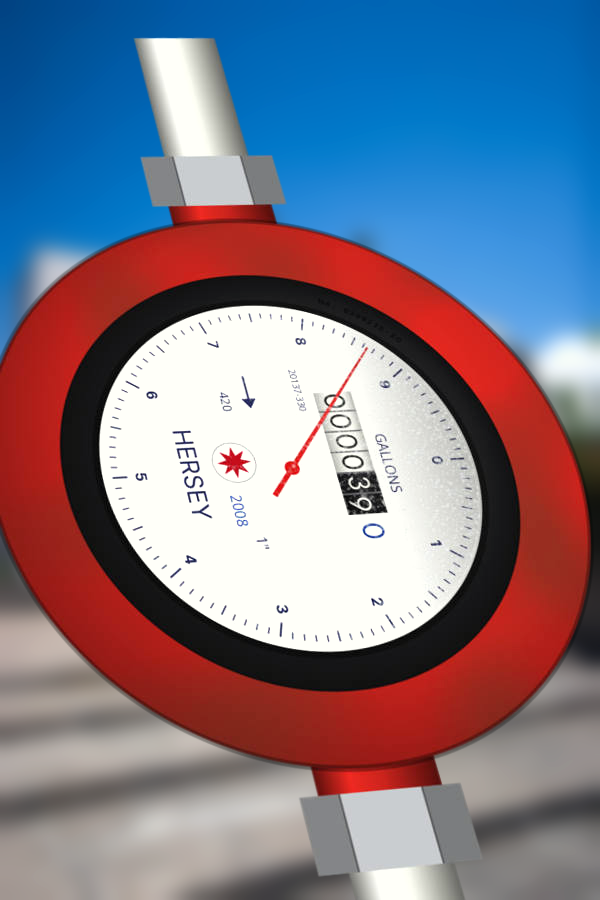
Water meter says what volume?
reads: 388.6 gal
